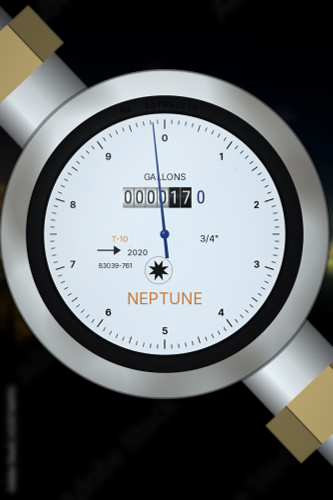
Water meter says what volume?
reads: 169.8 gal
